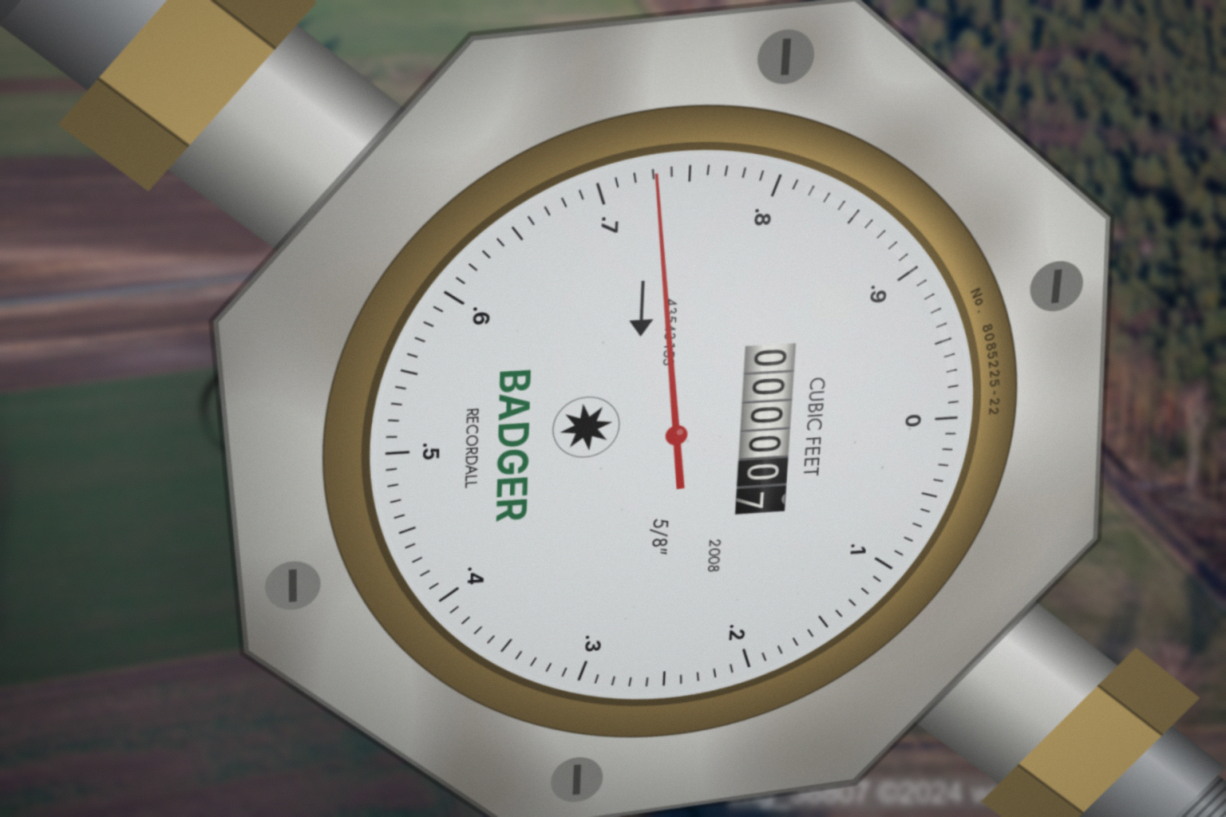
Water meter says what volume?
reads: 6.73 ft³
